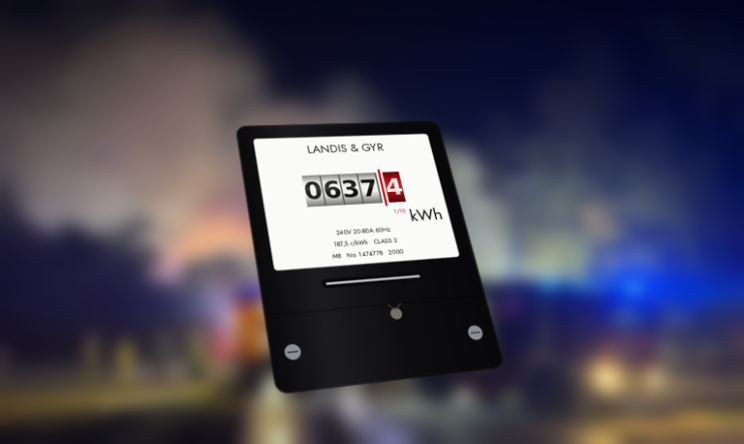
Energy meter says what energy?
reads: 637.4 kWh
